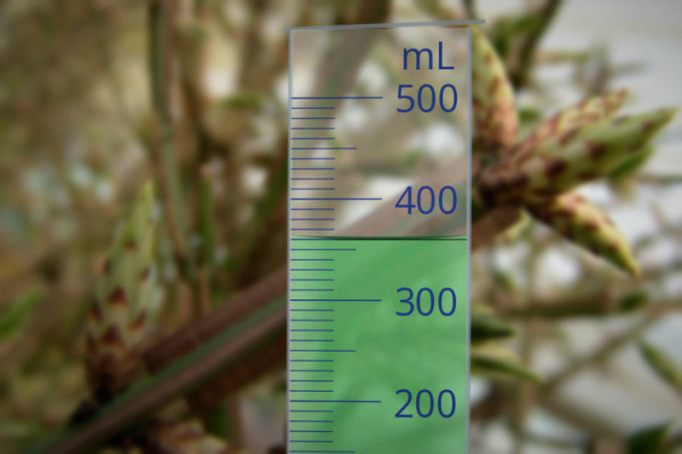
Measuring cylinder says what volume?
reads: 360 mL
